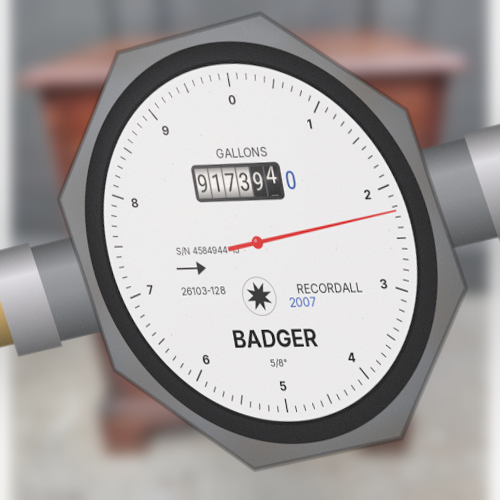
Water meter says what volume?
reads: 9173942.2 gal
